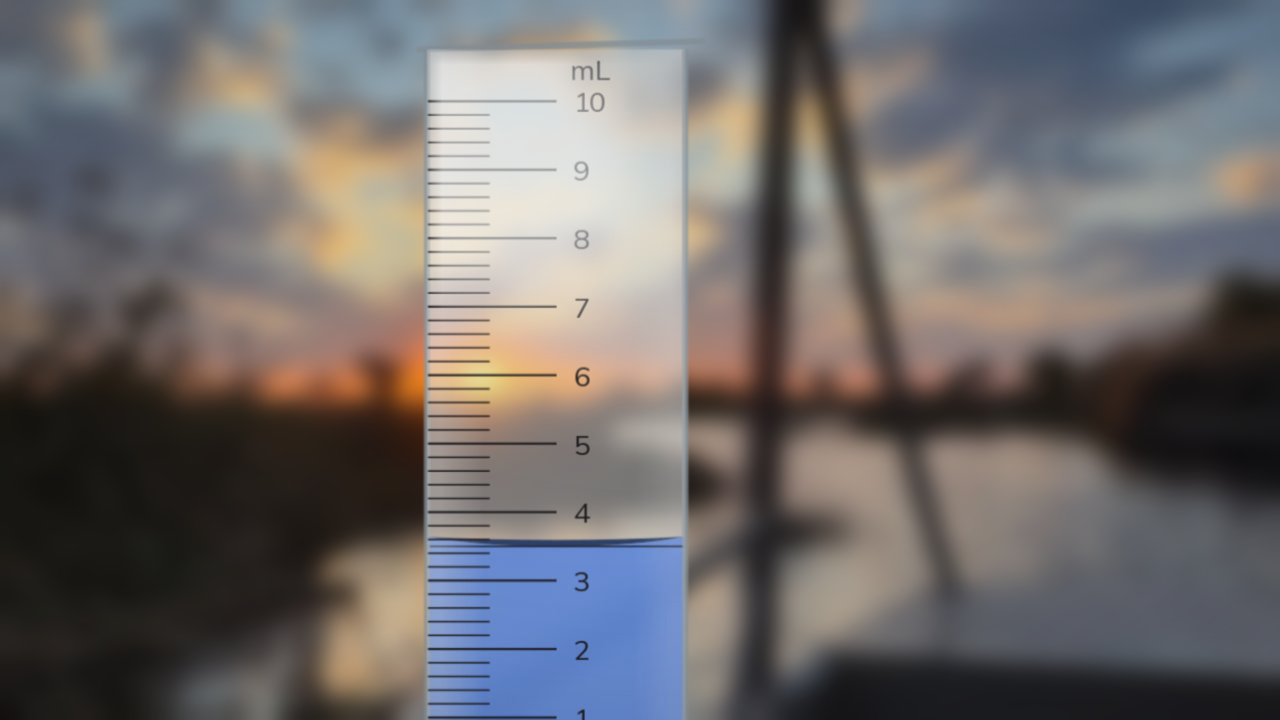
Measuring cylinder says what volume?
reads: 3.5 mL
